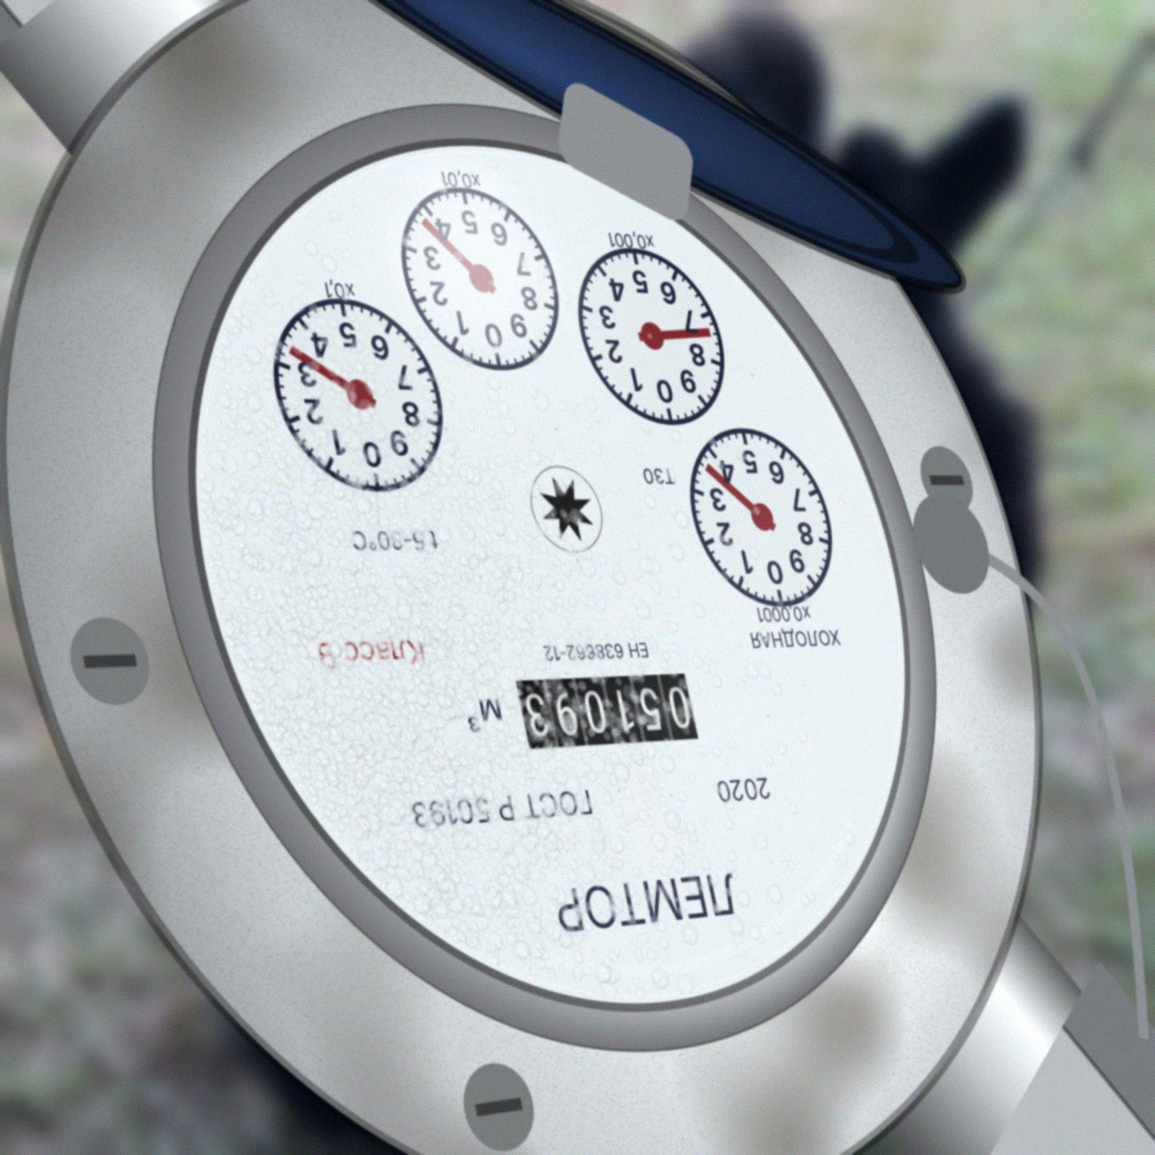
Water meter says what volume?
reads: 51093.3373 m³
